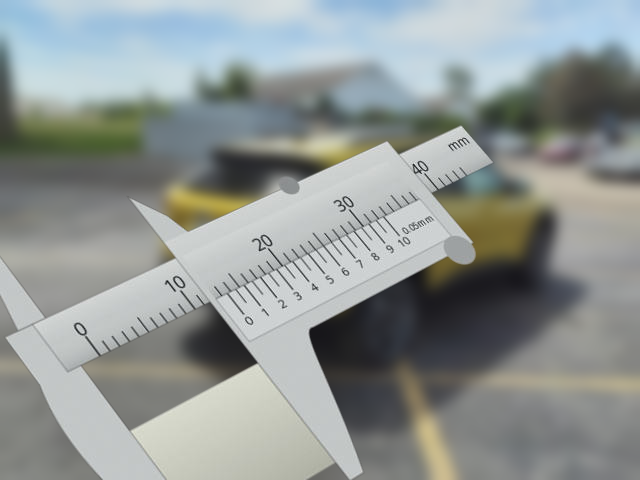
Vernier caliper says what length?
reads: 13.6 mm
